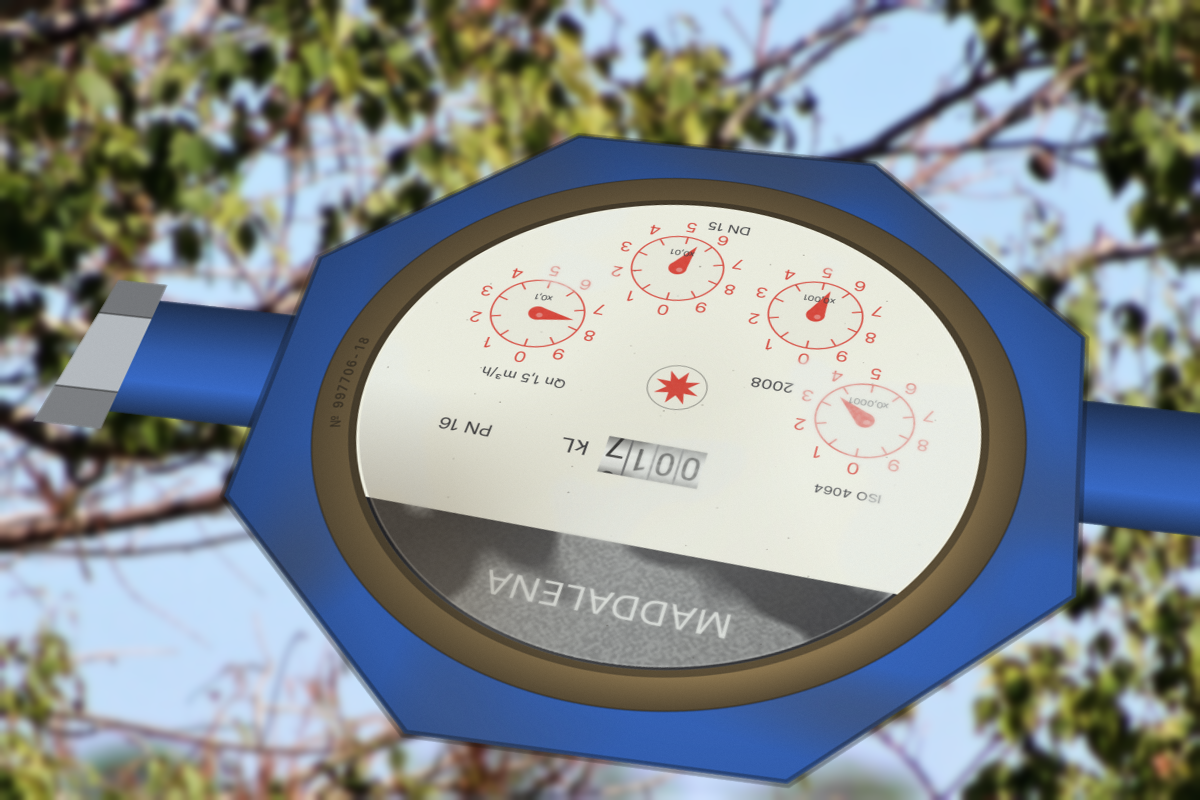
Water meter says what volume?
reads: 16.7553 kL
